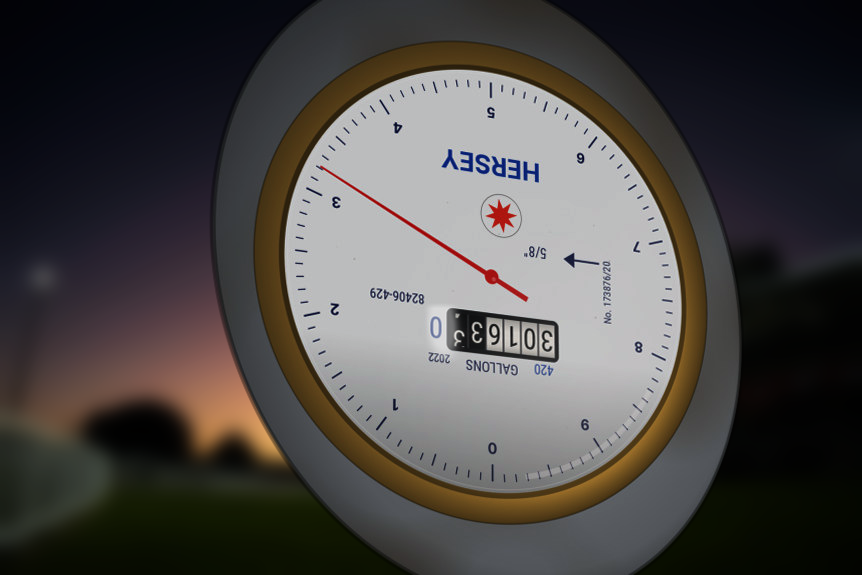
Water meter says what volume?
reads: 3016333.2 gal
